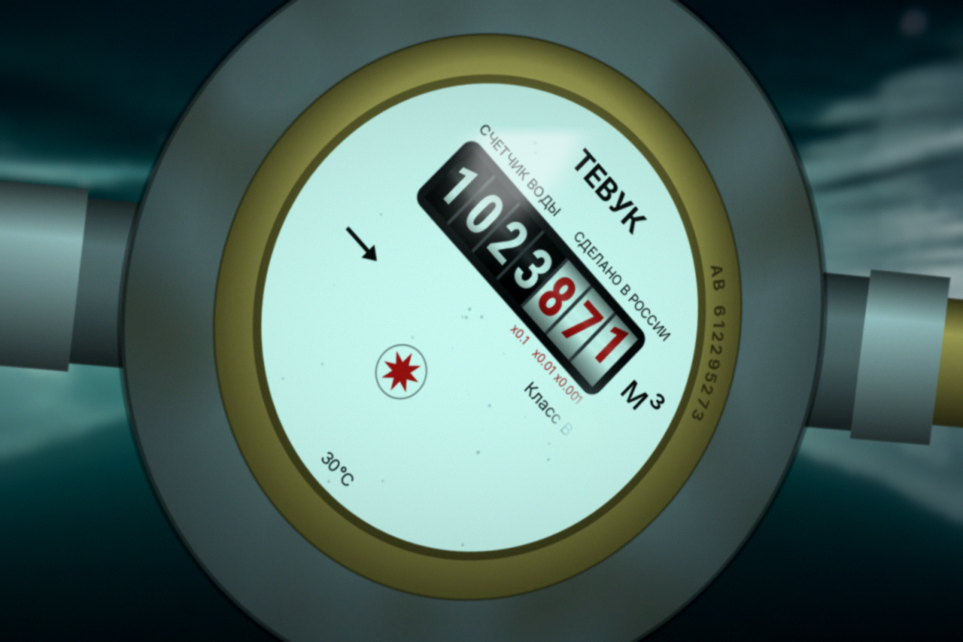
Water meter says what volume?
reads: 1023.871 m³
